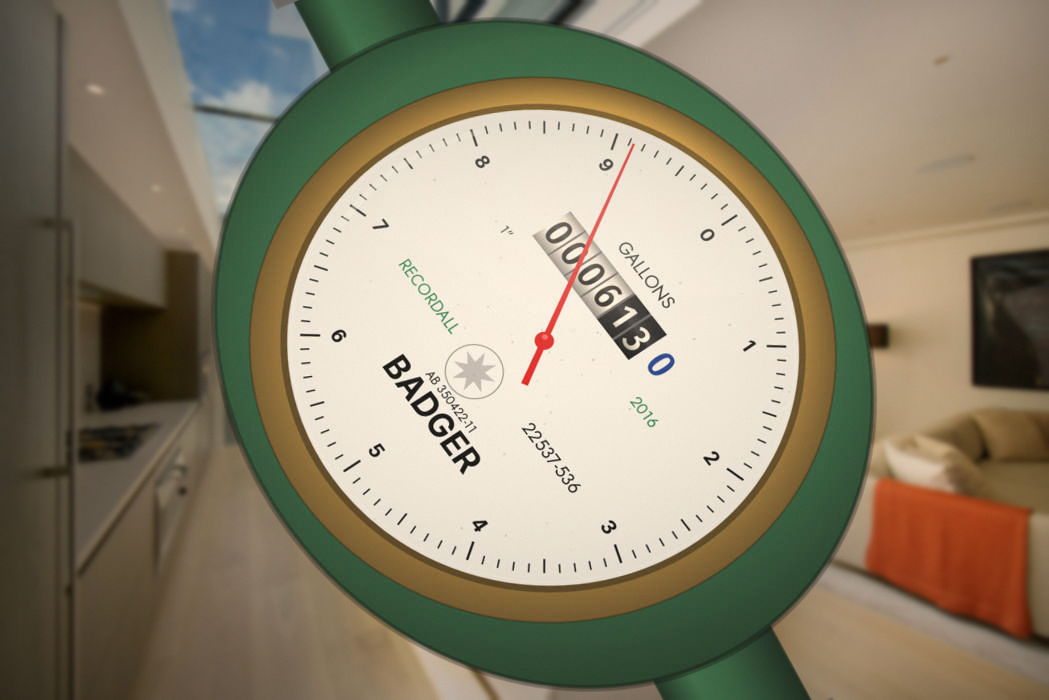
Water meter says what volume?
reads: 6129.1 gal
